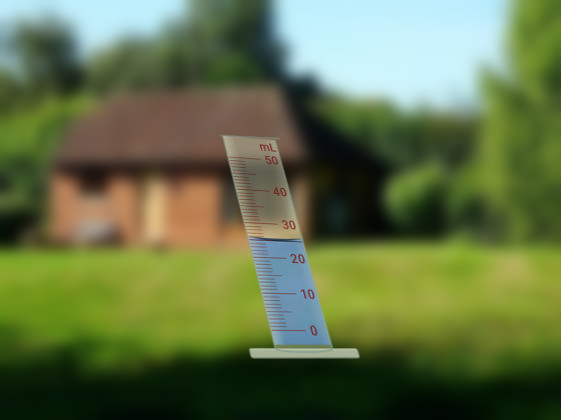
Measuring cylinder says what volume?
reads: 25 mL
